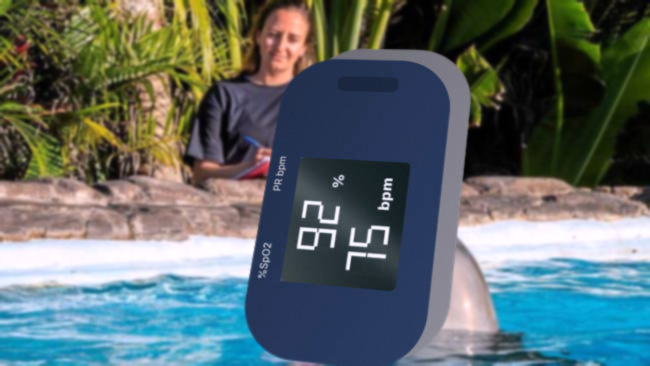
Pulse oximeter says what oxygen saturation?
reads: 92 %
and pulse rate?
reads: 75 bpm
